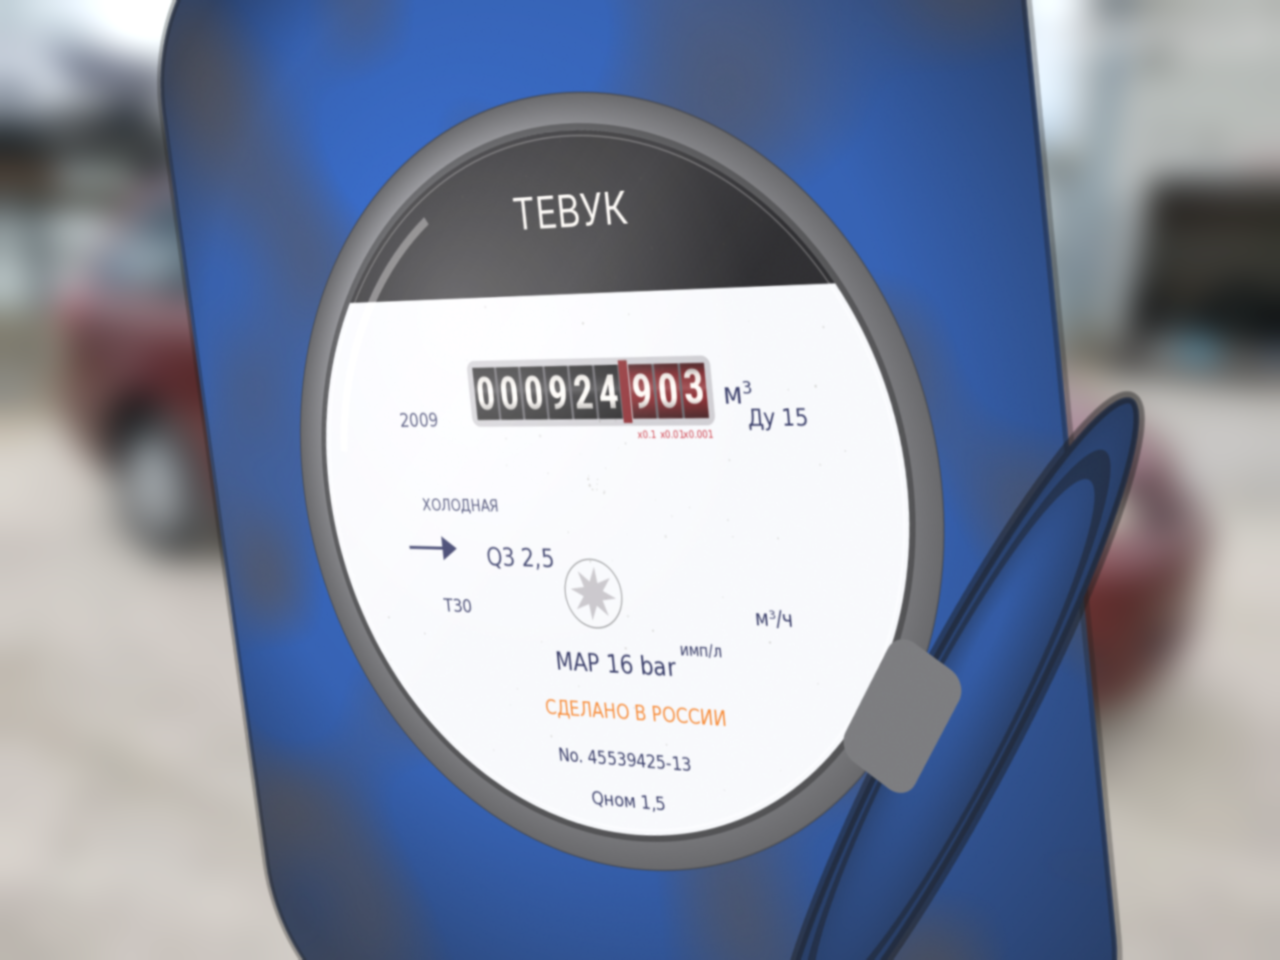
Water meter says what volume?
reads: 924.903 m³
